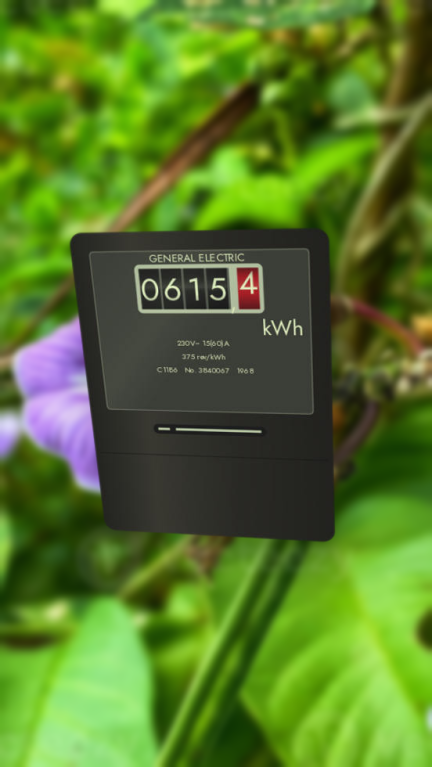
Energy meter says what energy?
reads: 615.4 kWh
